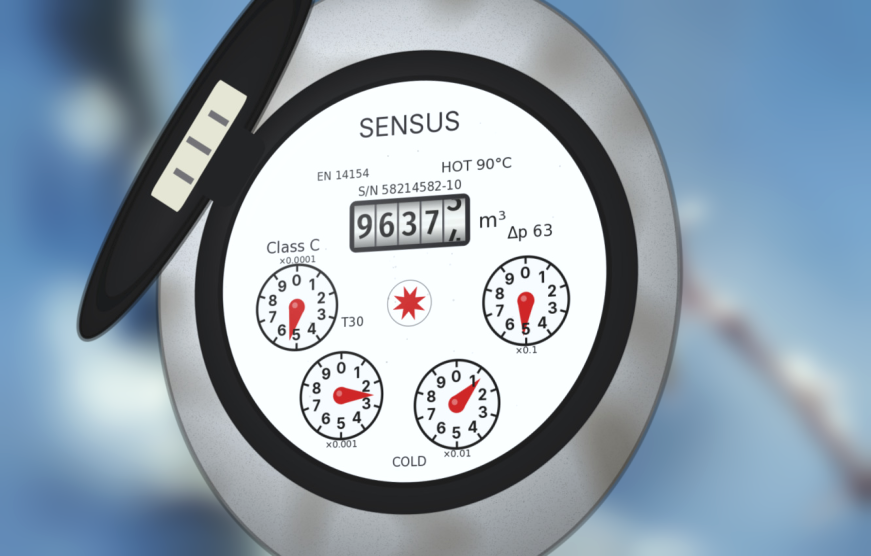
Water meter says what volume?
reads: 96373.5125 m³
